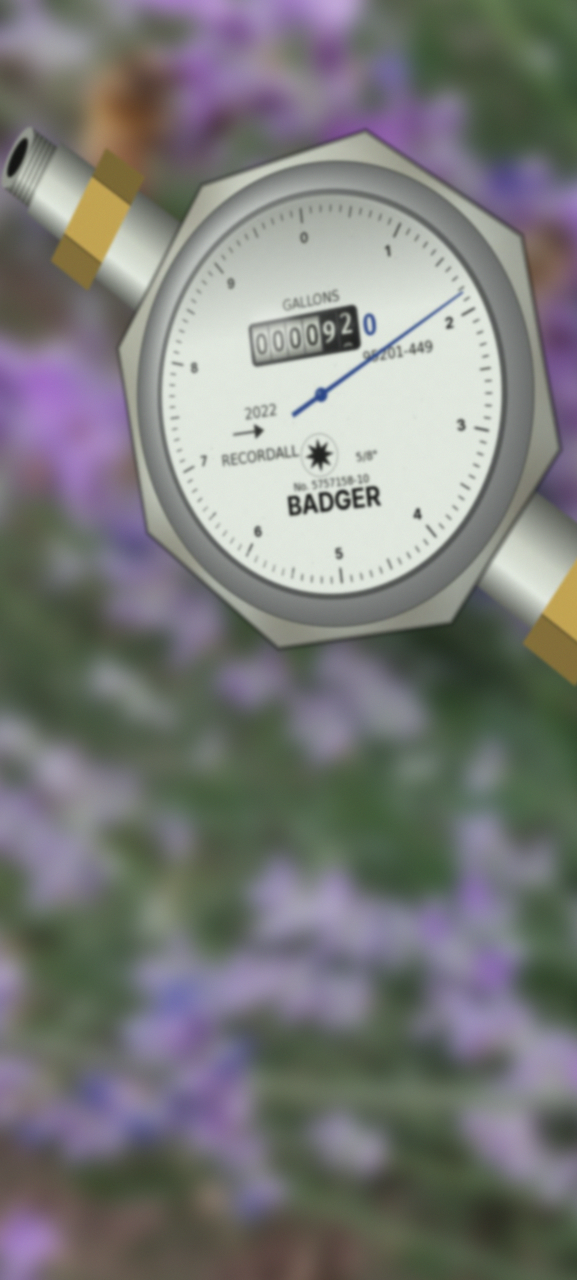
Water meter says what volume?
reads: 921.8 gal
